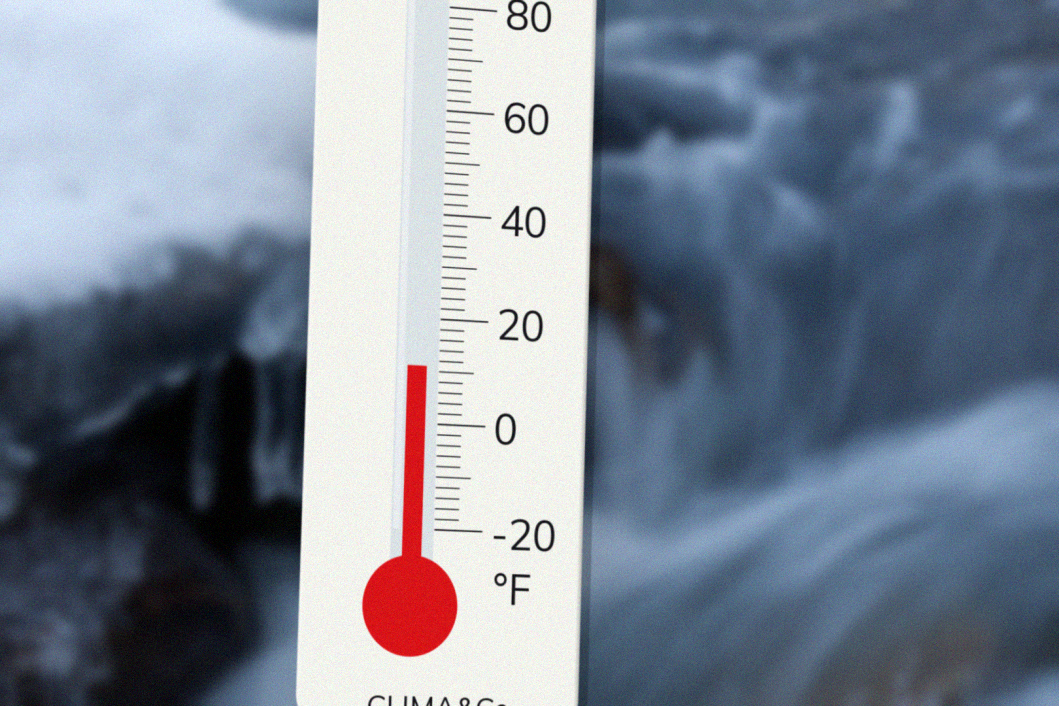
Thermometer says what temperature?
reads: 11 °F
